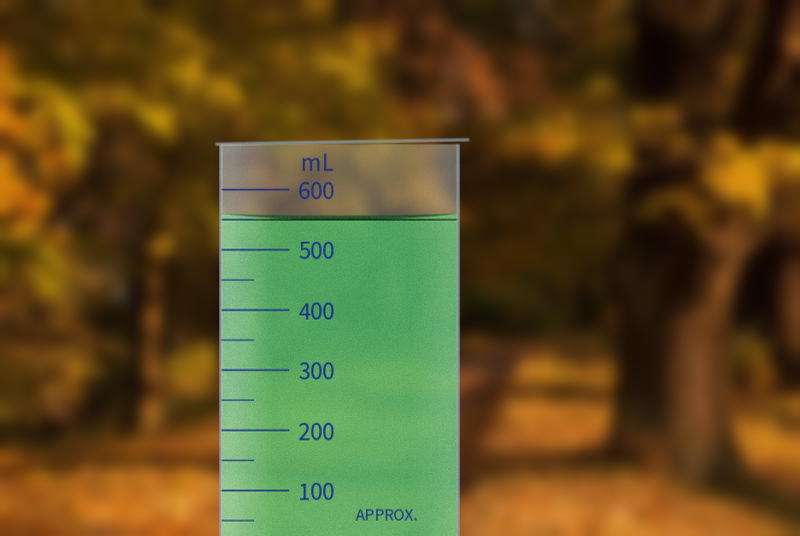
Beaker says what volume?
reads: 550 mL
